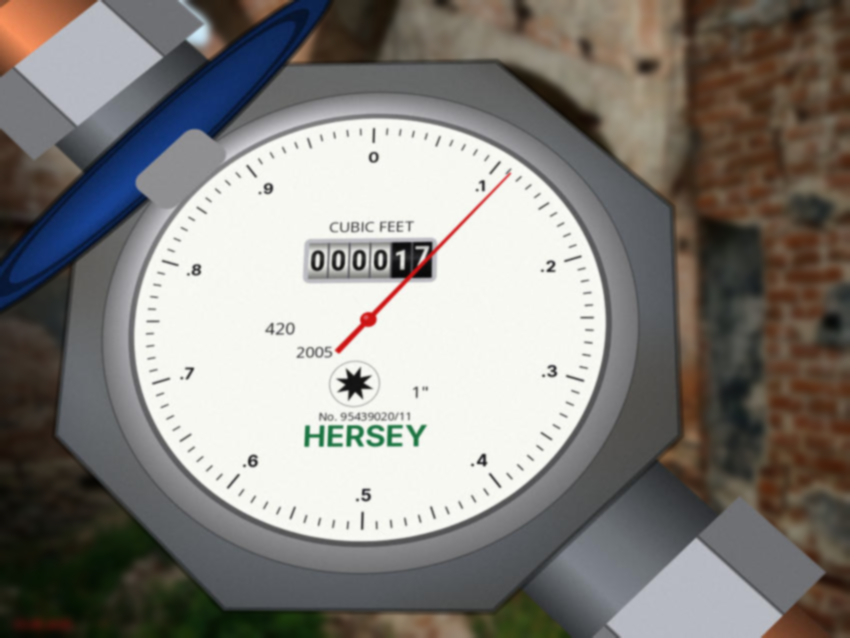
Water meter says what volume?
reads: 17.11 ft³
